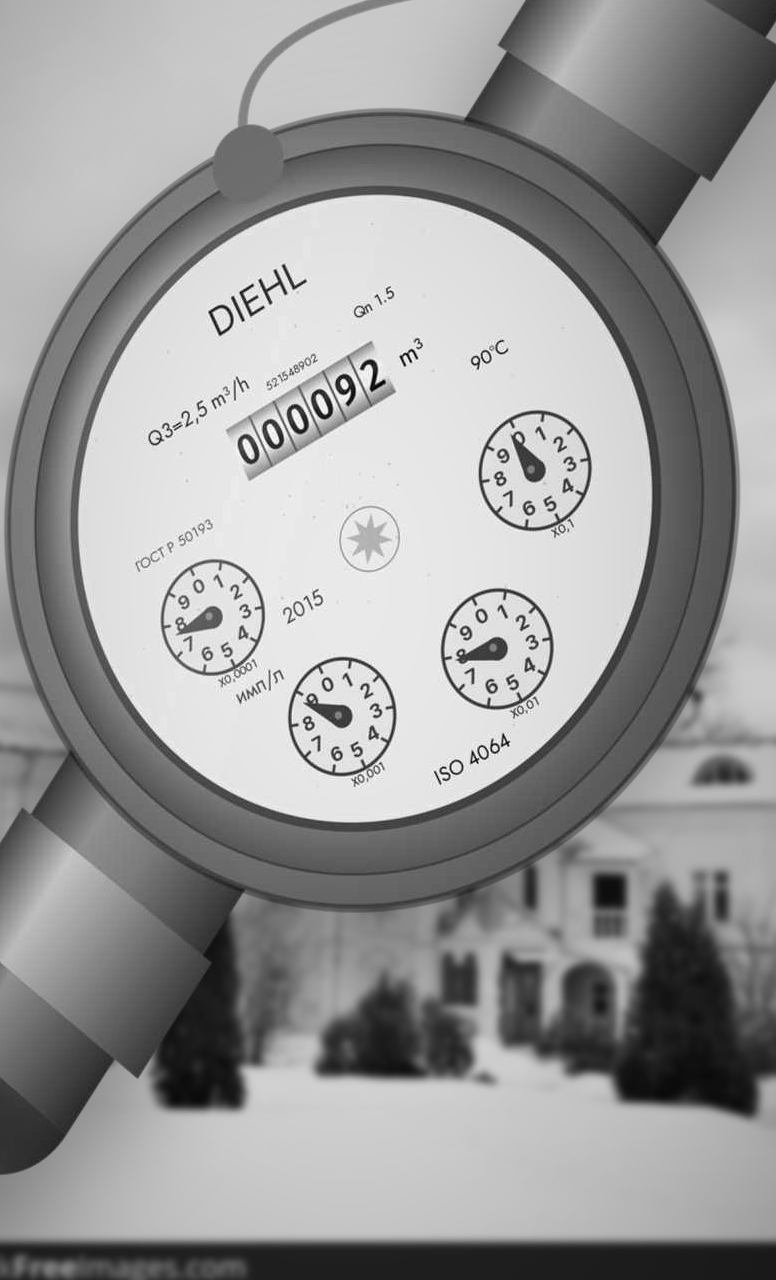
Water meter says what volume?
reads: 91.9787 m³
